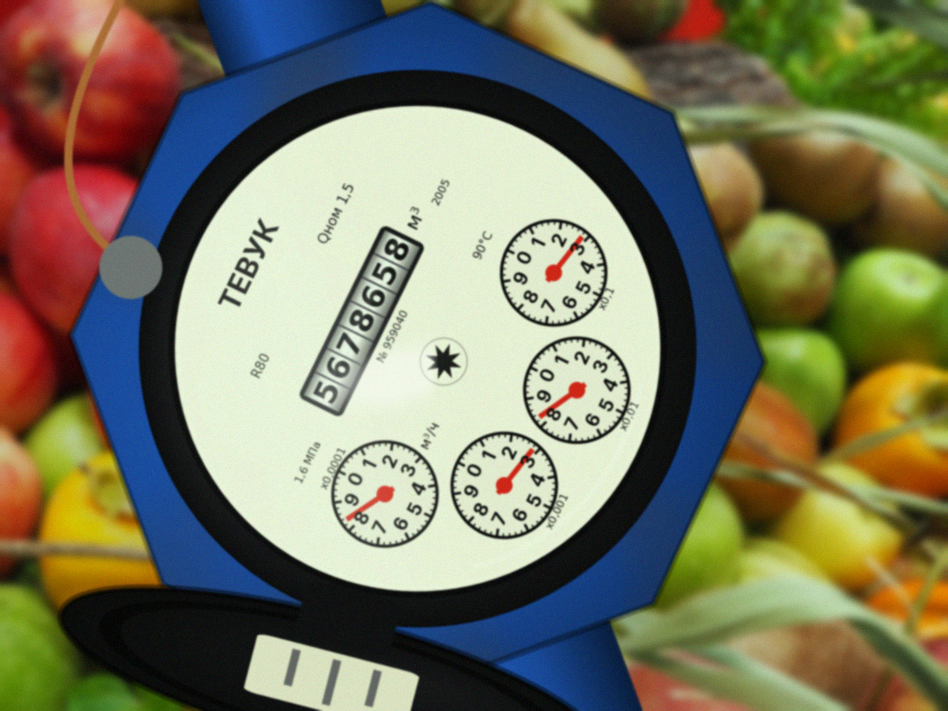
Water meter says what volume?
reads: 5678658.2828 m³
